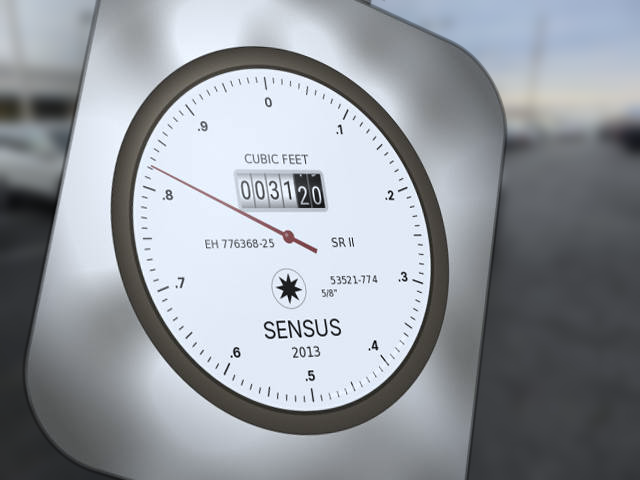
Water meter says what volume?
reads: 3119.82 ft³
